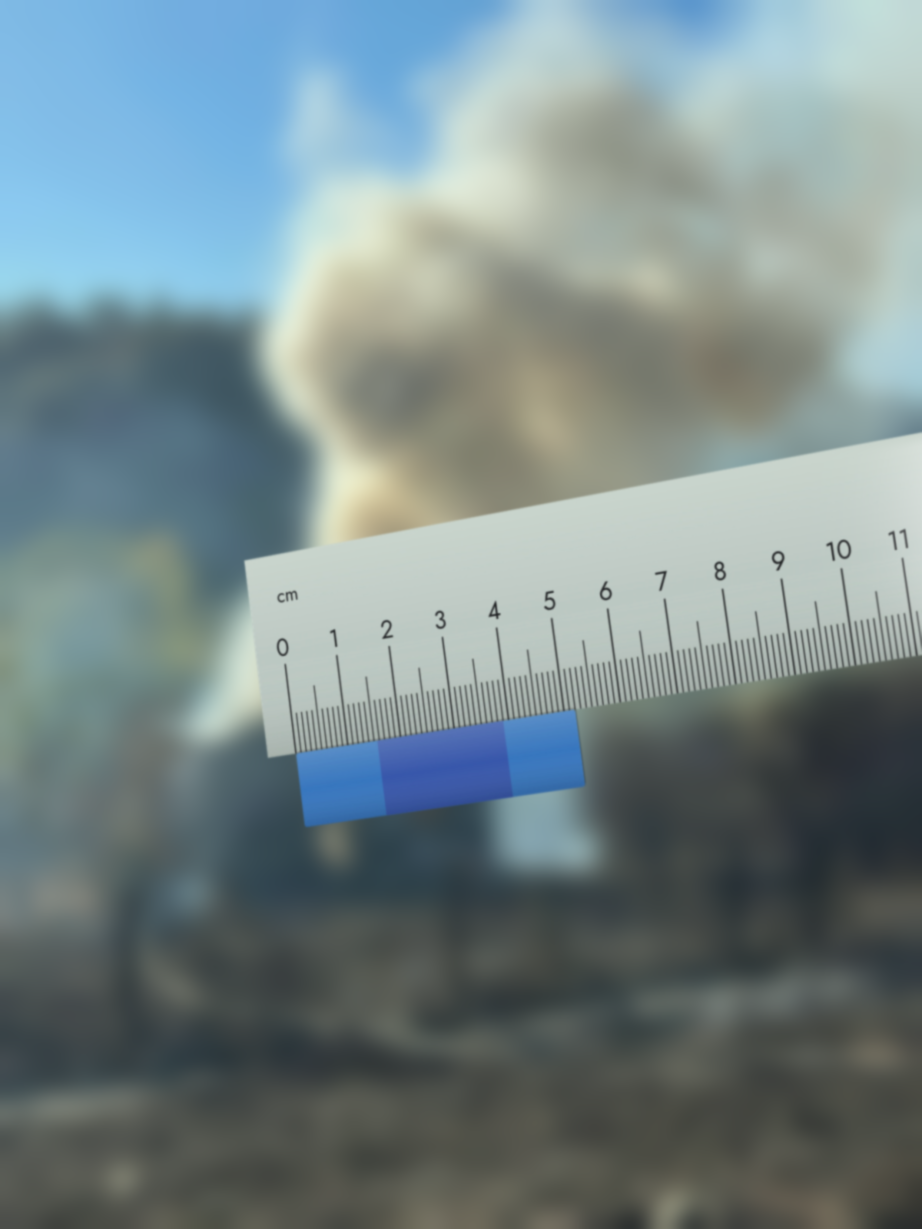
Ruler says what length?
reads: 5.2 cm
